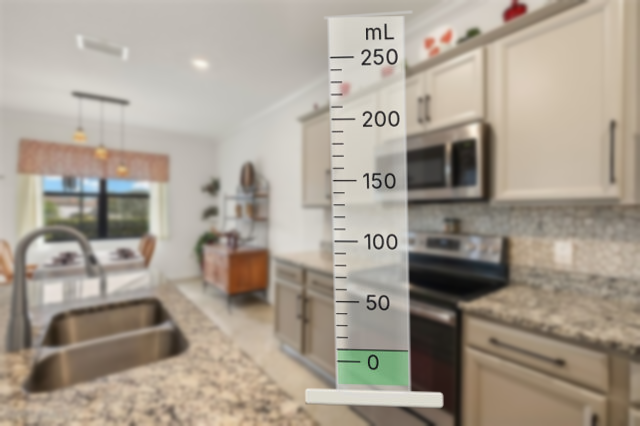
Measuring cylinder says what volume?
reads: 10 mL
